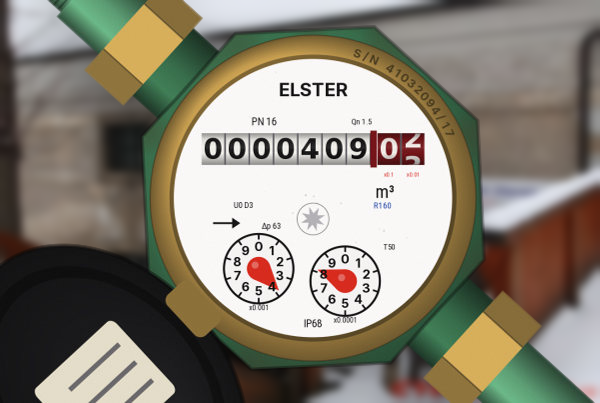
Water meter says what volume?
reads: 409.0238 m³
